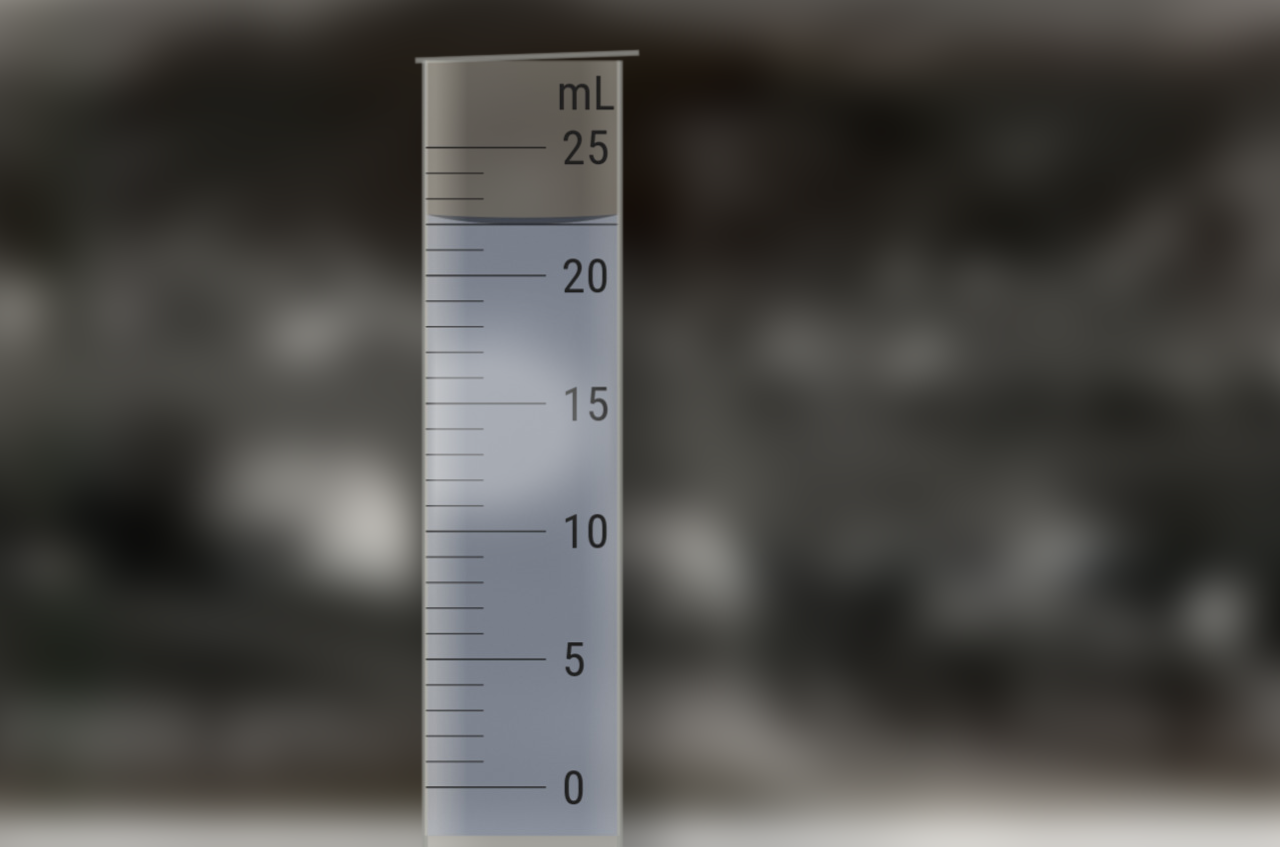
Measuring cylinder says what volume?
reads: 22 mL
